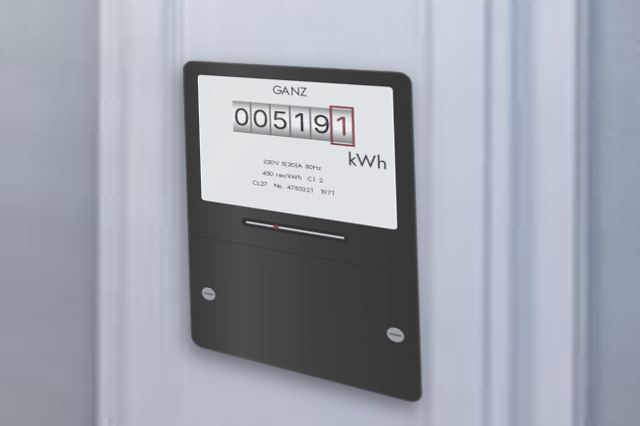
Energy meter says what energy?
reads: 519.1 kWh
